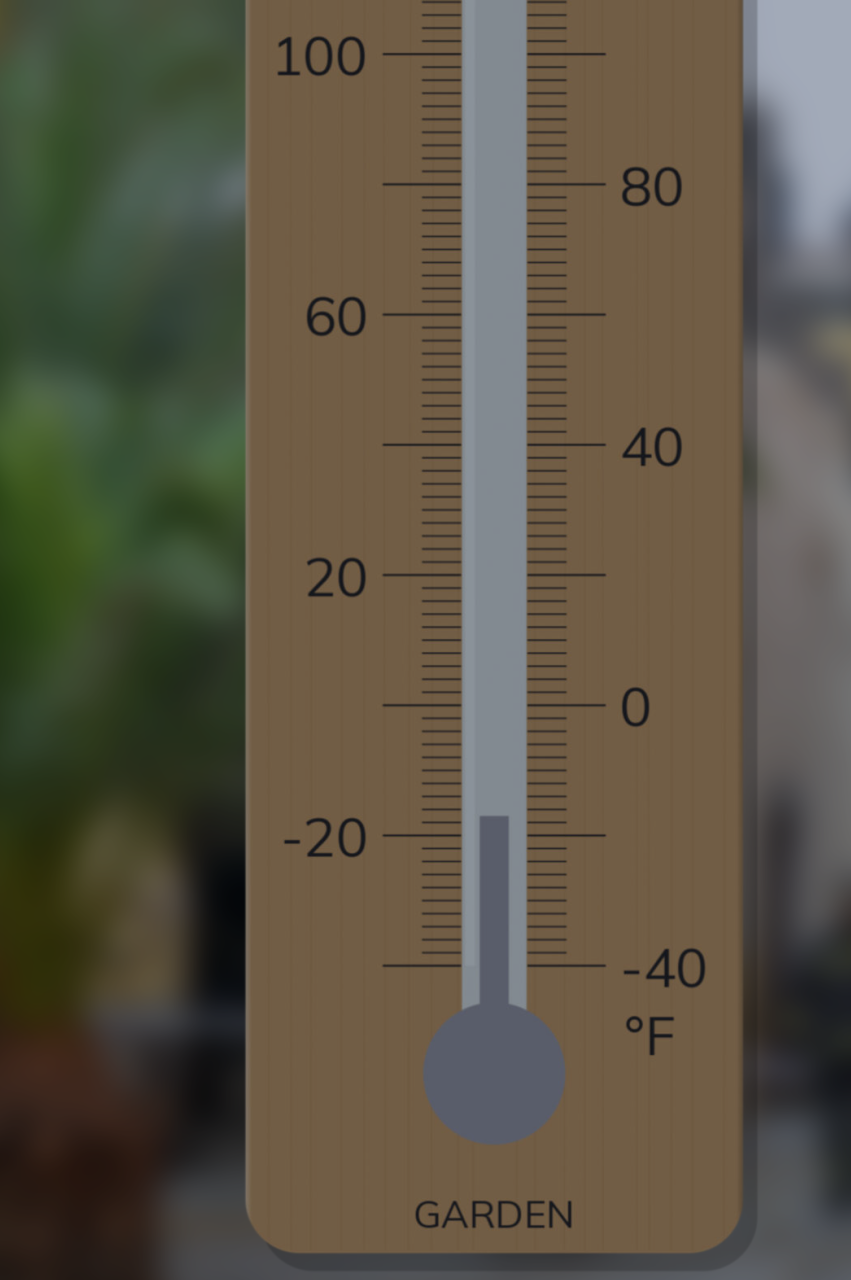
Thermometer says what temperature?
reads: -17 °F
